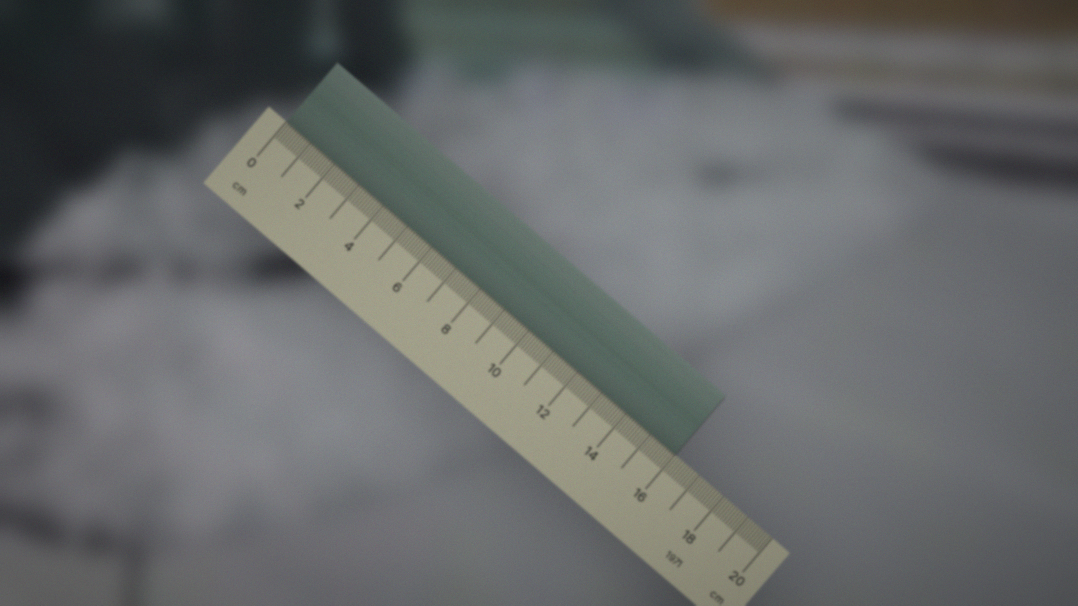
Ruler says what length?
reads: 16 cm
